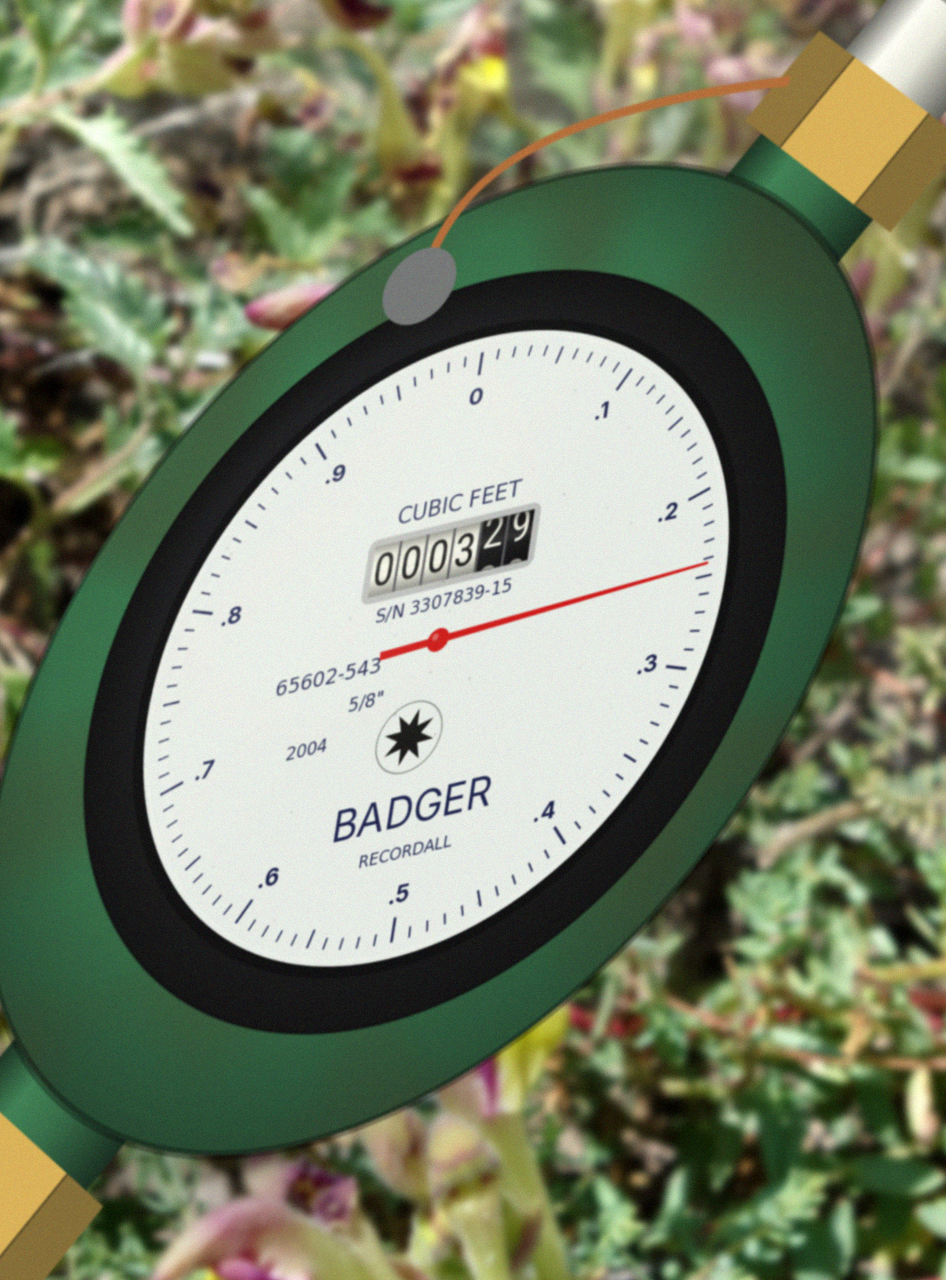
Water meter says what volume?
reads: 329.24 ft³
